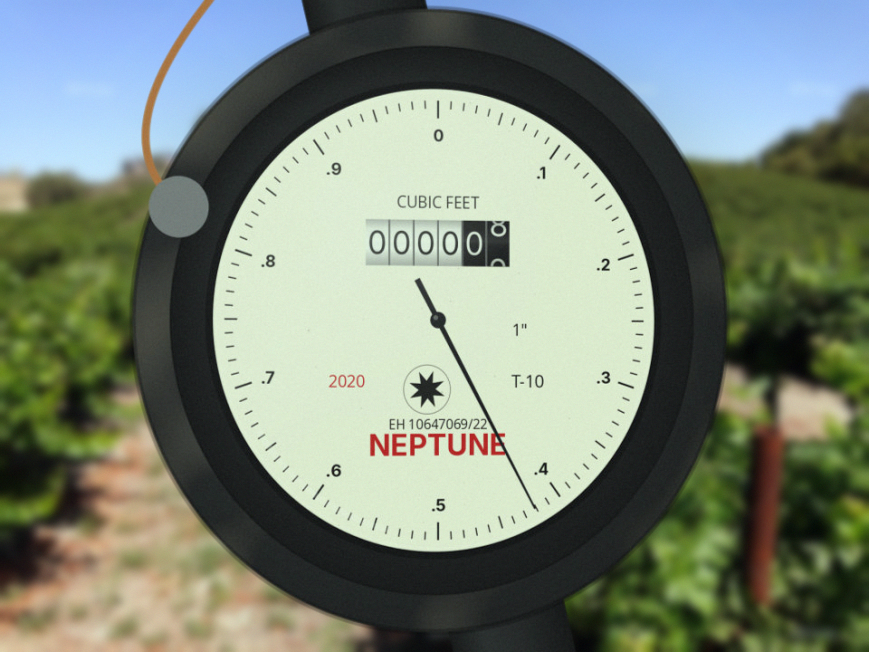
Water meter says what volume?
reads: 8.42 ft³
